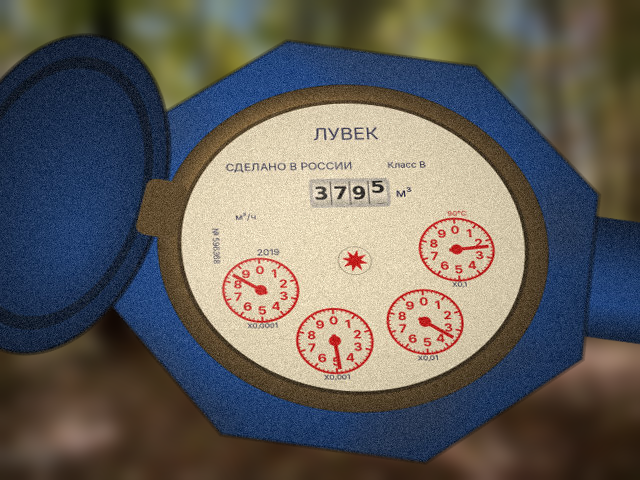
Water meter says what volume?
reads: 3795.2348 m³
